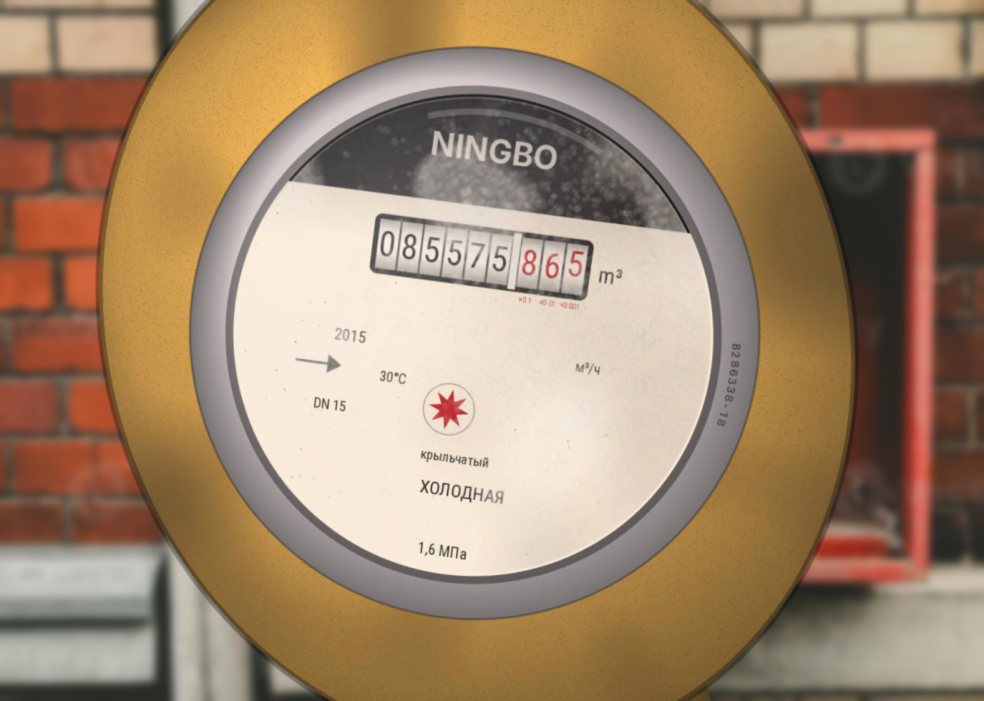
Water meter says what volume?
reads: 85575.865 m³
